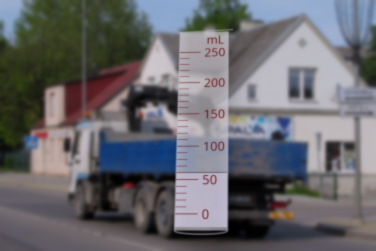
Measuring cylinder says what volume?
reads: 60 mL
